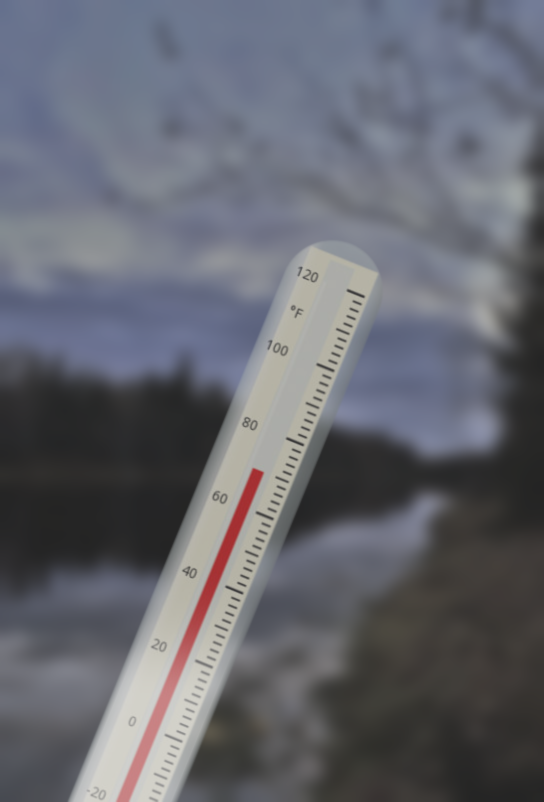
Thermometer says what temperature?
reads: 70 °F
